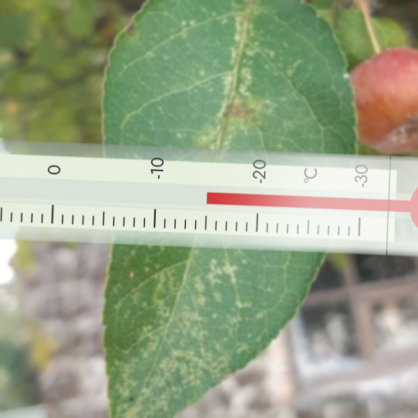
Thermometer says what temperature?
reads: -15 °C
